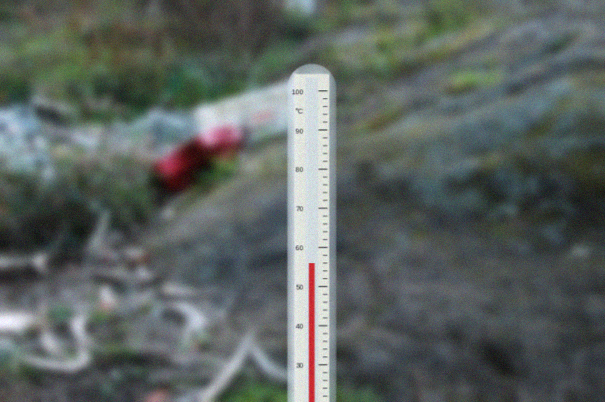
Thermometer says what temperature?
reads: 56 °C
